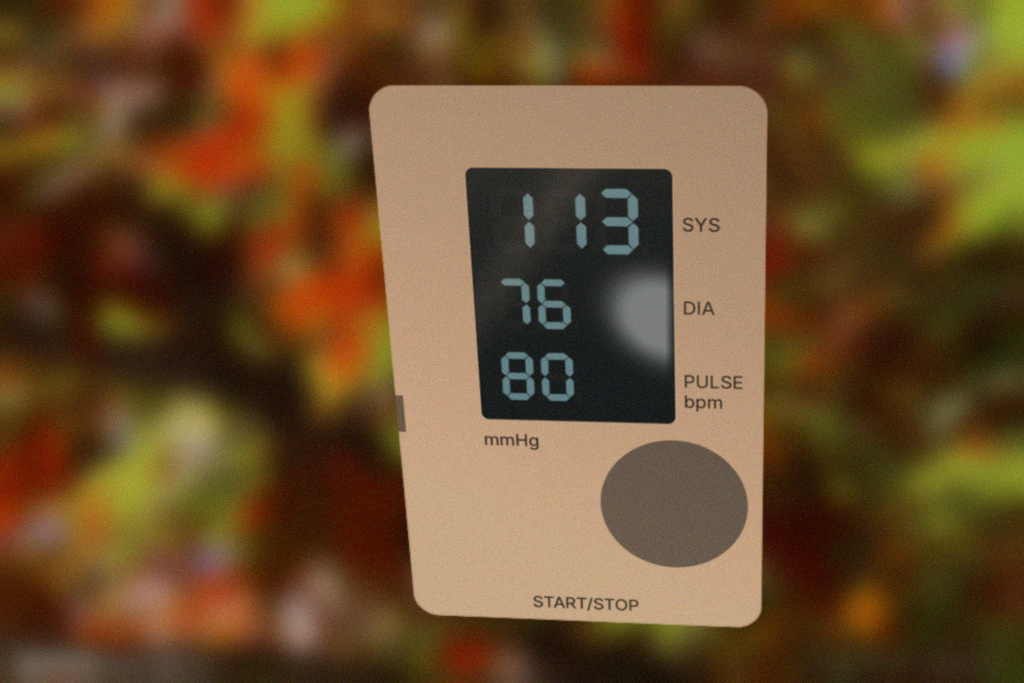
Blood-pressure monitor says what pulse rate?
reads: 80 bpm
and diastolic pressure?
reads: 76 mmHg
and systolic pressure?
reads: 113 mmHg
